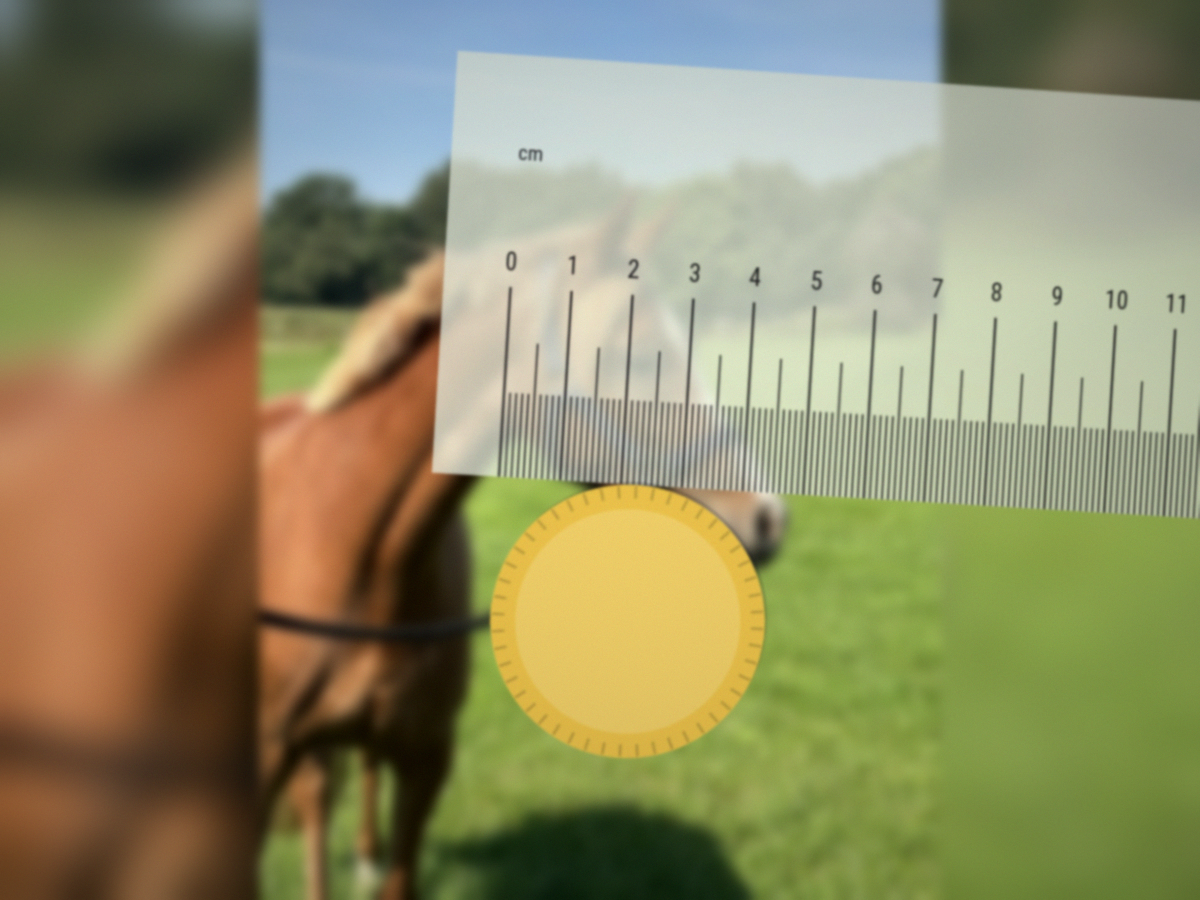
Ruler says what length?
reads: 4.5 cm
